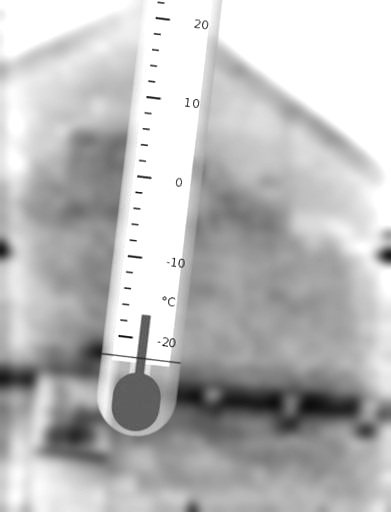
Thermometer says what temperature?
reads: -17 °C
